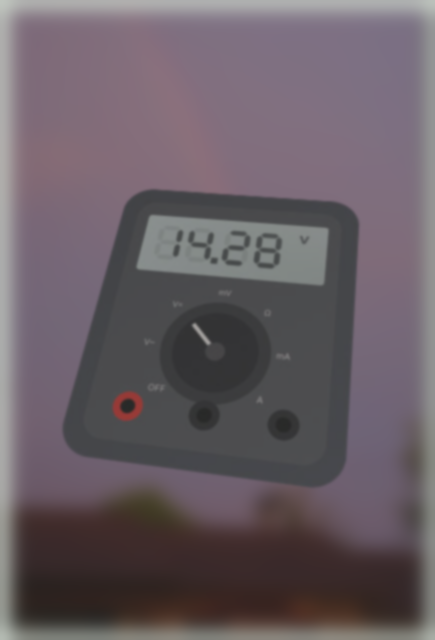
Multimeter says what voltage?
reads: 14.28 V
